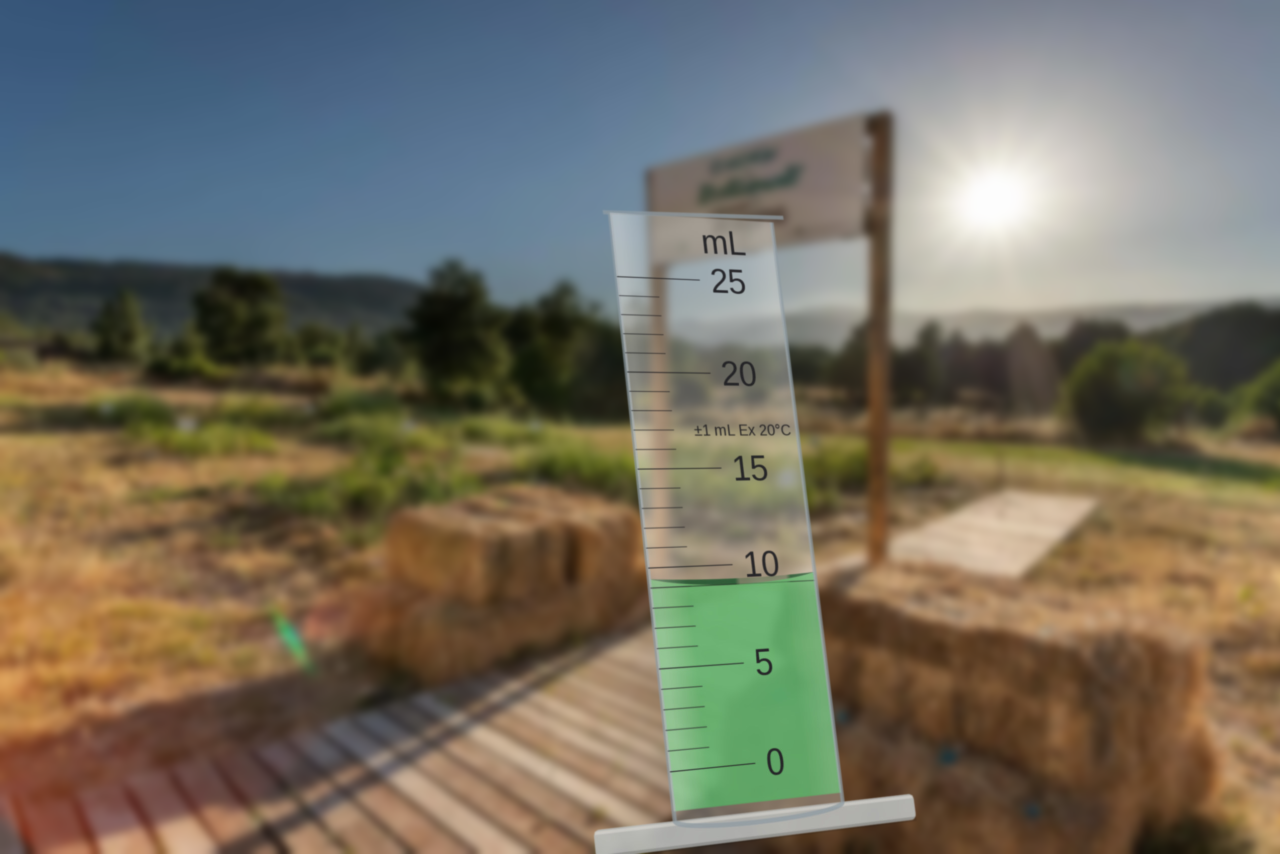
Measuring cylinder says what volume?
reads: 9 mL
